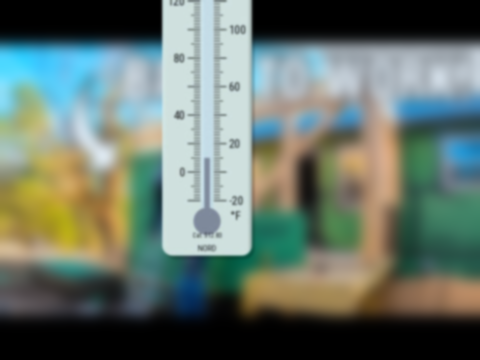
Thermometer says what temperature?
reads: 10 °F
